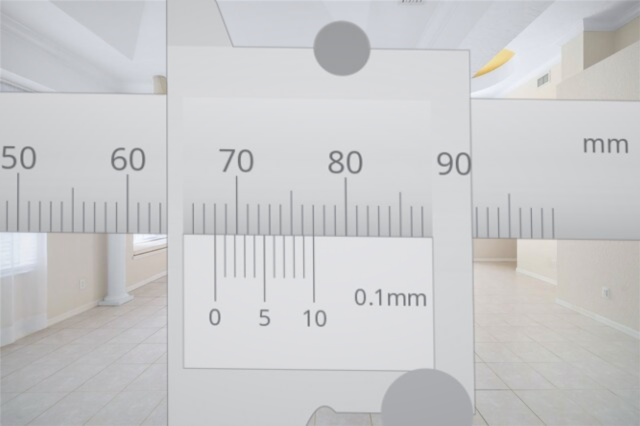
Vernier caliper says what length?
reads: 68.0 mm
